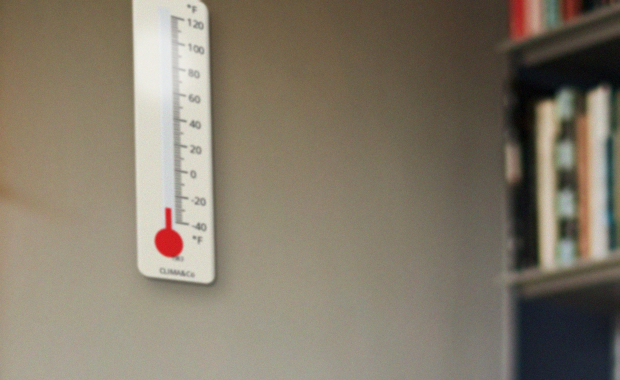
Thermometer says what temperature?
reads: -30 °F
